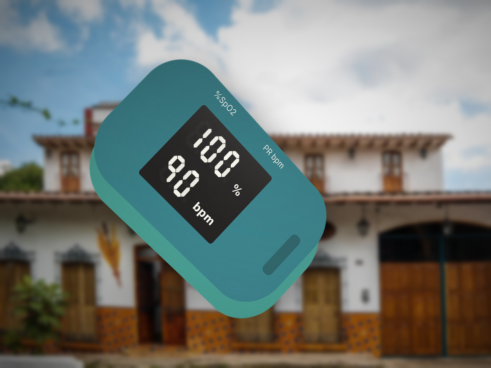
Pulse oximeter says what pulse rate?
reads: 90 bpm
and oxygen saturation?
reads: 100 %
